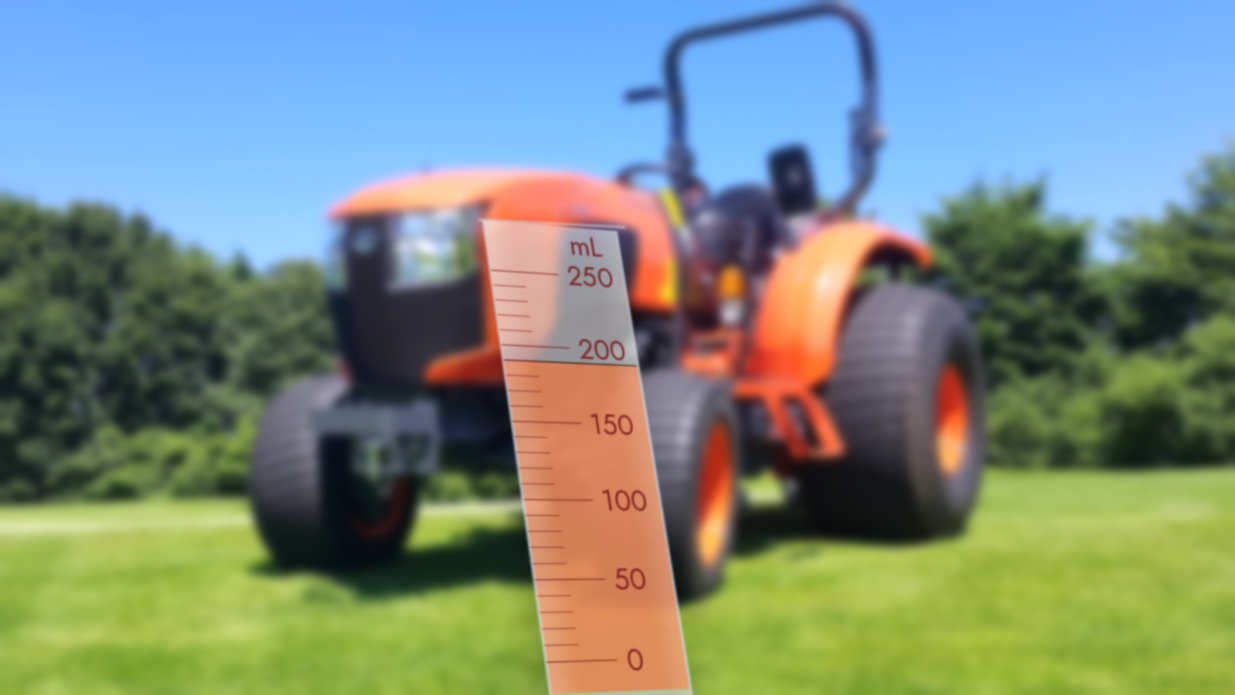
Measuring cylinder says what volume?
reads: 190 mL
